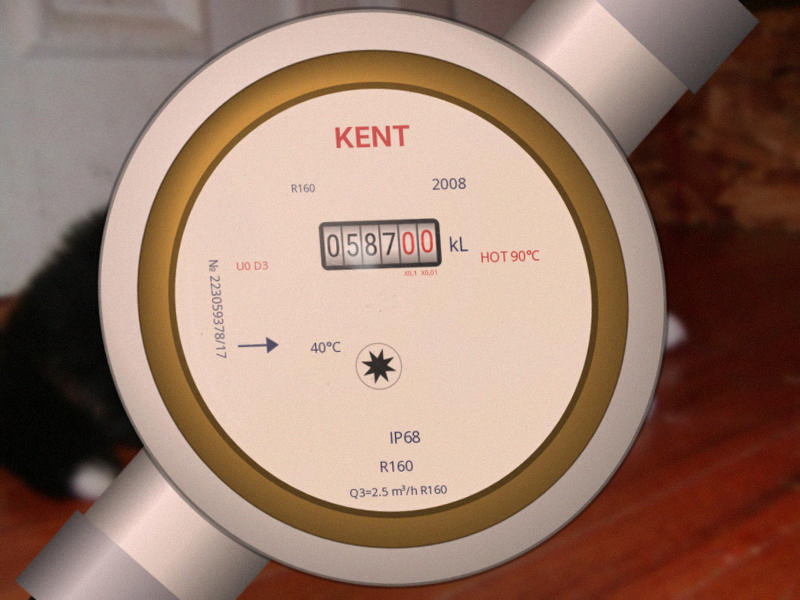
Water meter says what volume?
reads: 587.00 kL
